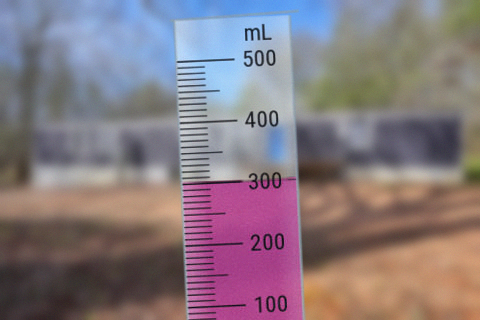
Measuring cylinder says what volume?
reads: 300 mL
